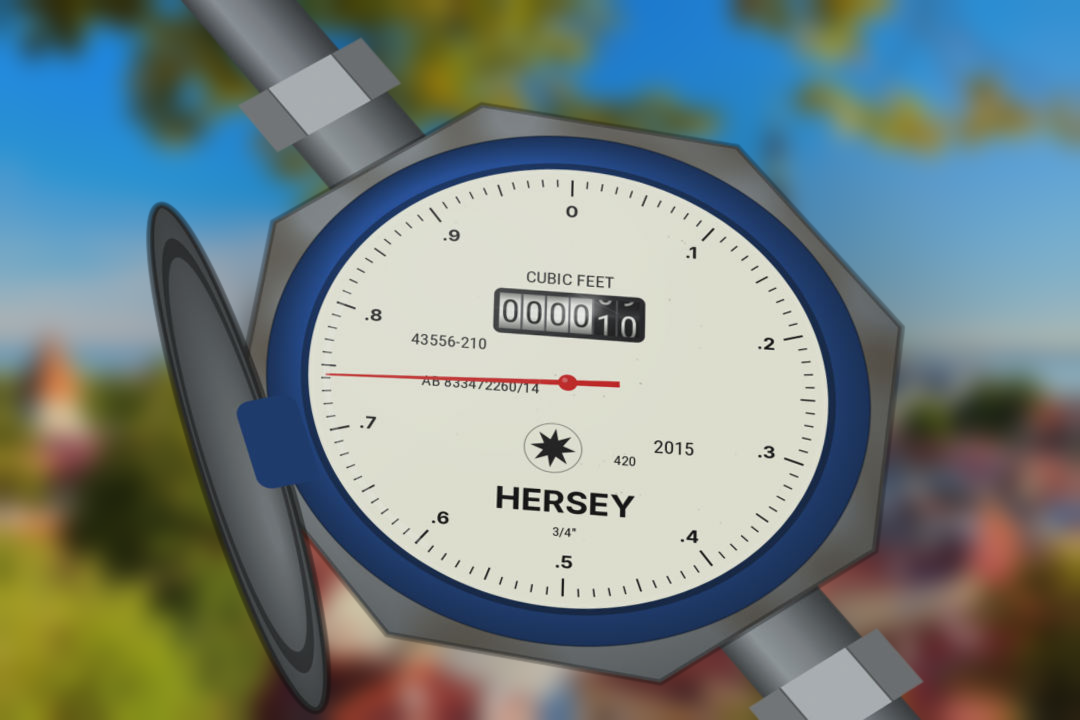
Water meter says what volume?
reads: 9.74 ft³
